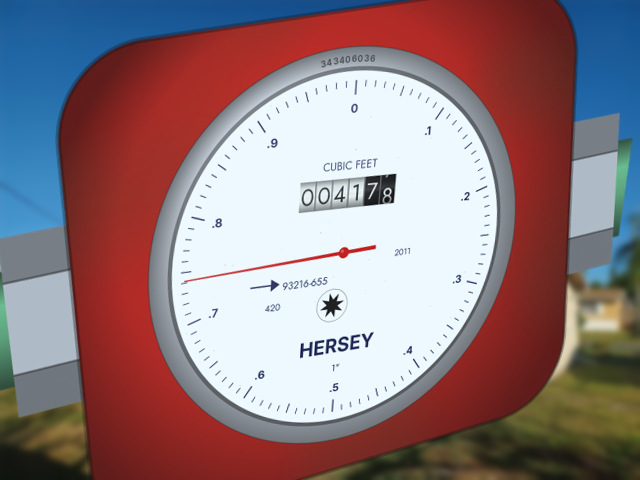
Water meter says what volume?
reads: 4177.74 ft³
